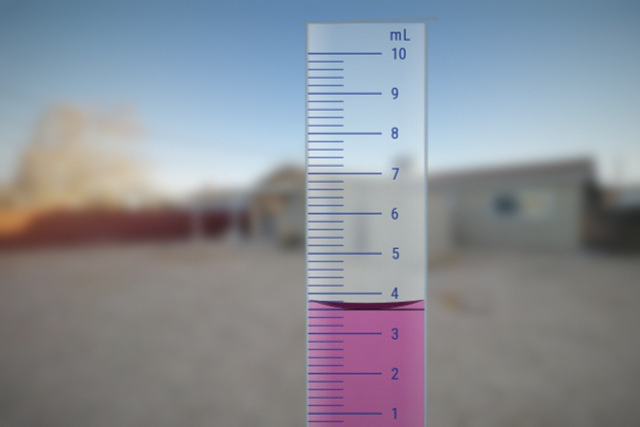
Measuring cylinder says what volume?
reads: 3.6 mL
